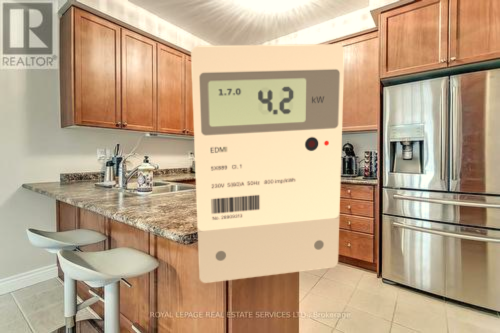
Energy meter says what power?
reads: 4.2 kW
